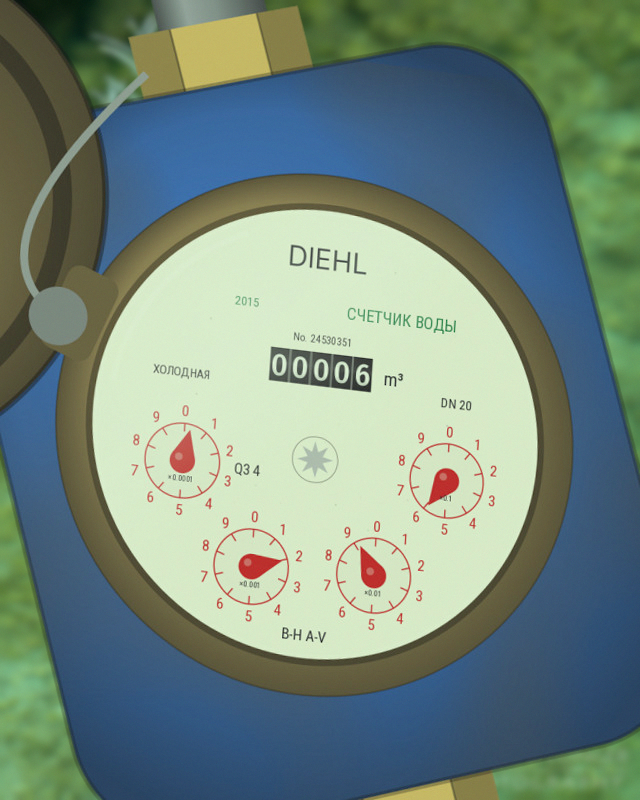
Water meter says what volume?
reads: 6.5920 m³
